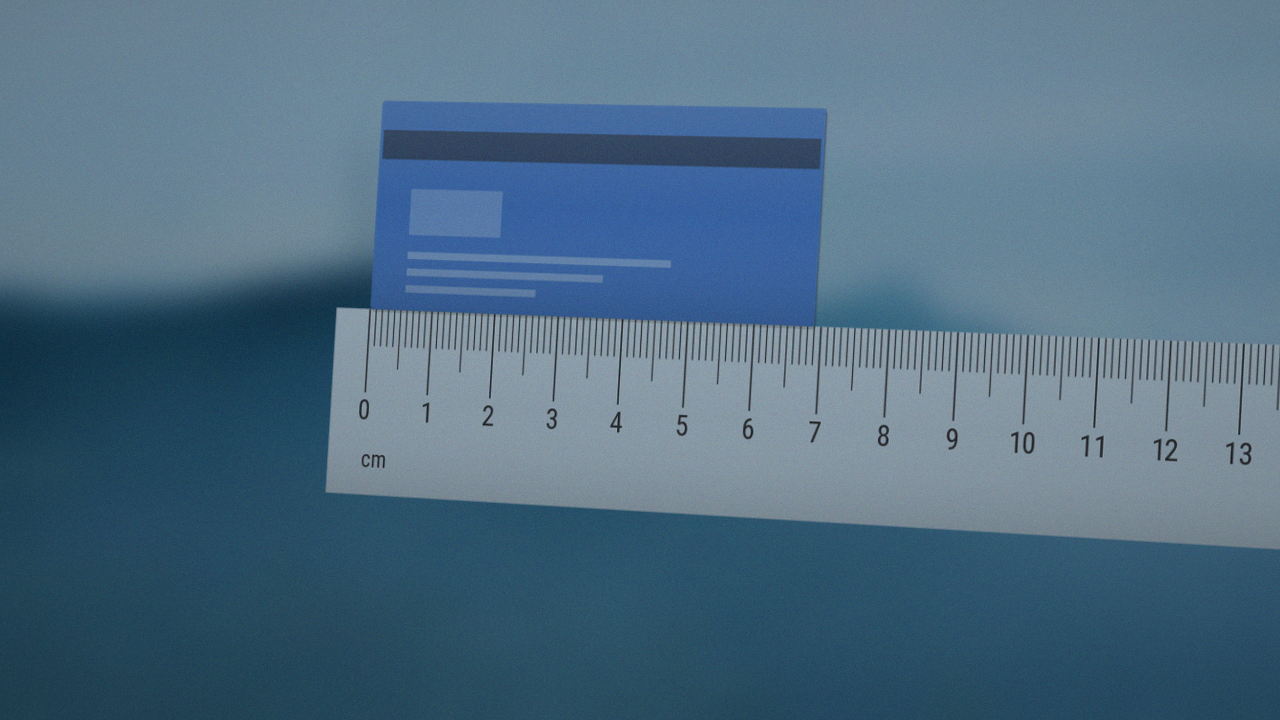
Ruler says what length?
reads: 6.9 cm
